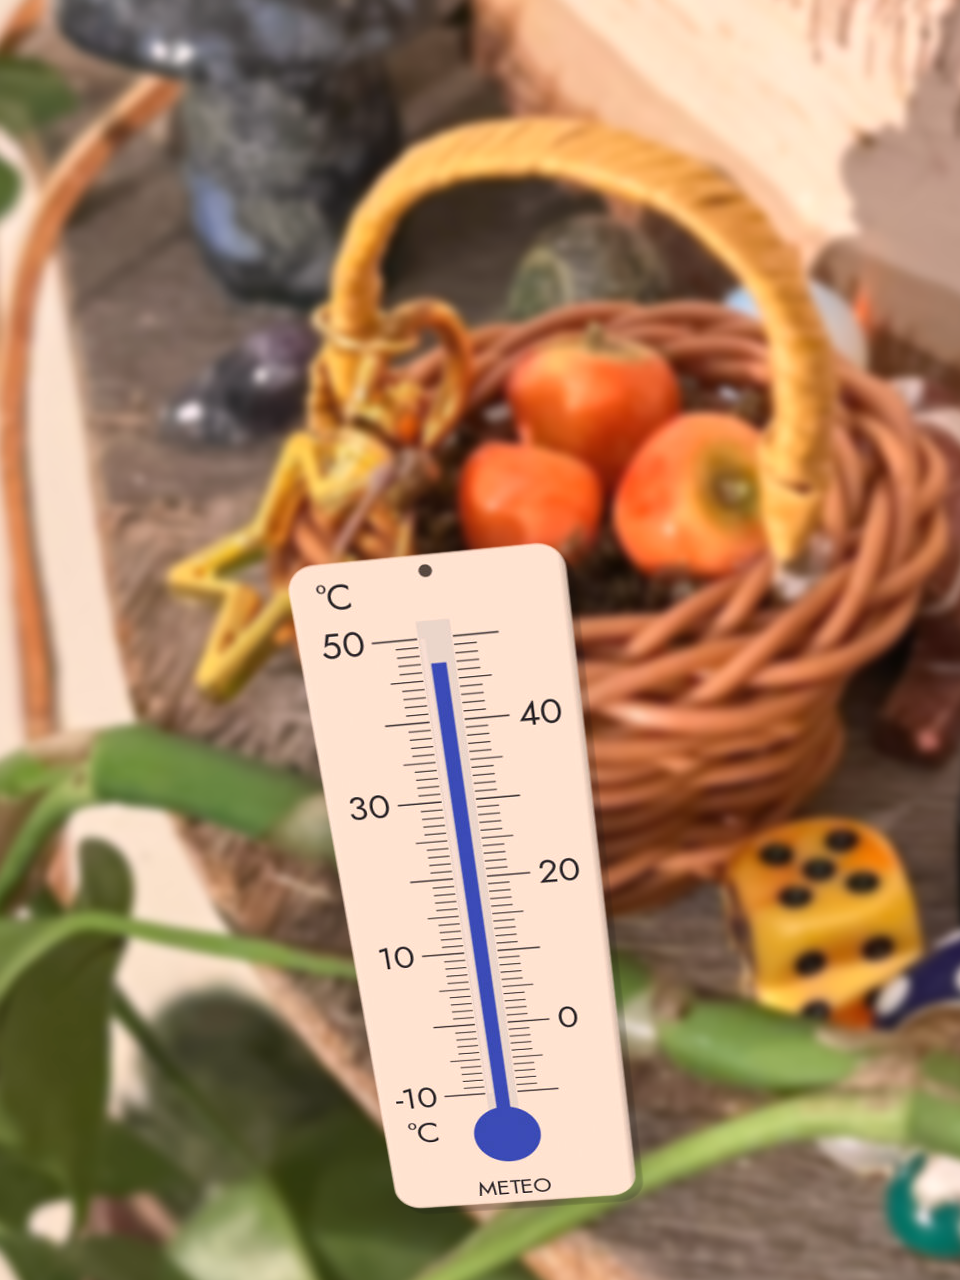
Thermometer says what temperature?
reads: 47 °C
